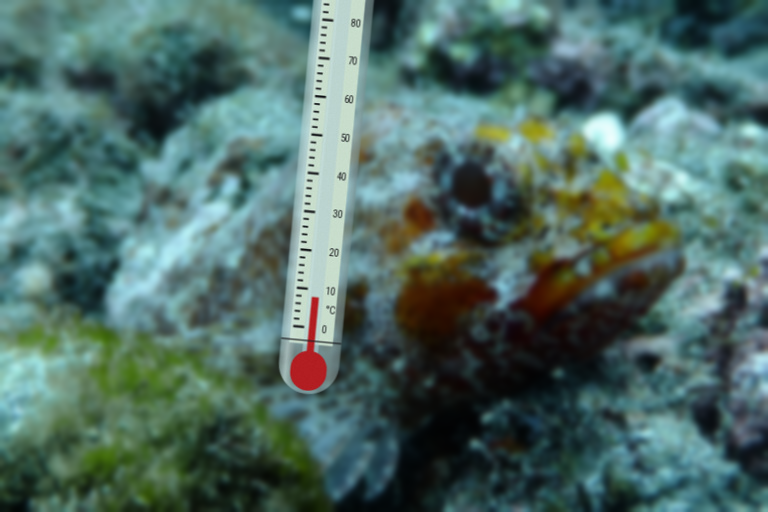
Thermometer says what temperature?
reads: 8 °C
